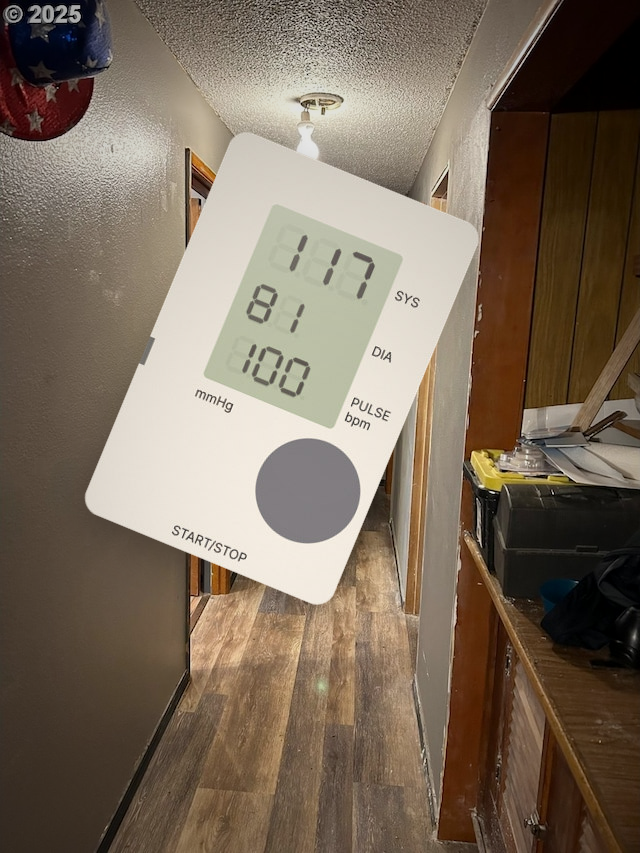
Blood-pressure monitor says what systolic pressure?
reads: 117 mmHg
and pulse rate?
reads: 100 bpm
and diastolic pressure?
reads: 81 mmHg
